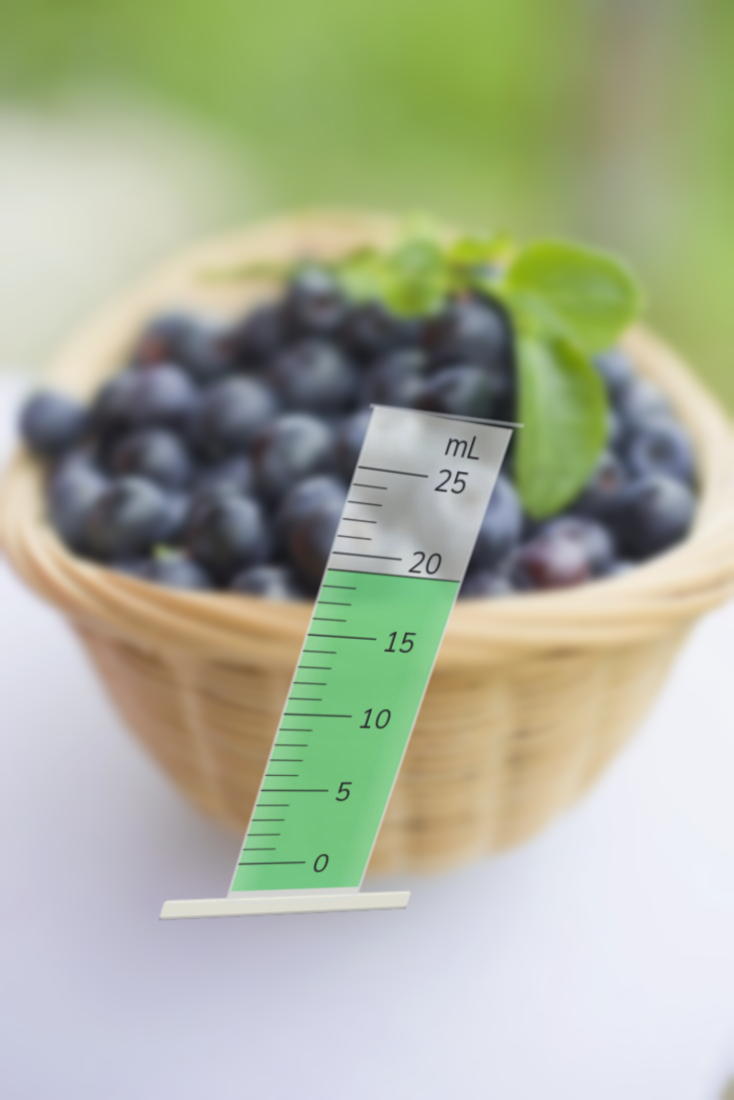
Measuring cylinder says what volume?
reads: 19 mL
